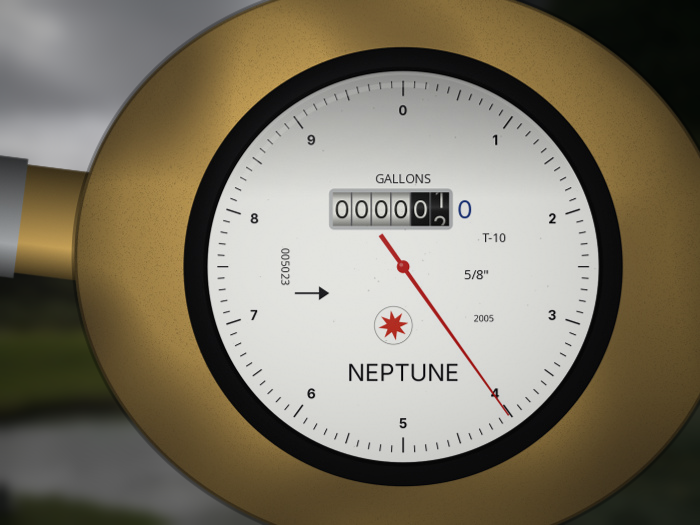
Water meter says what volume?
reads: 14.0 gal
